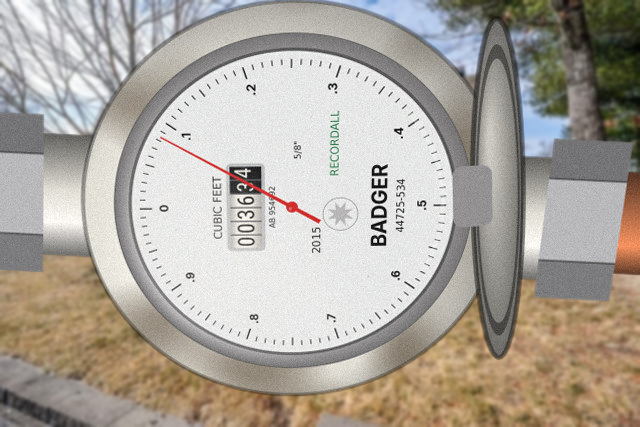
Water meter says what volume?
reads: 3634.08 ft³
